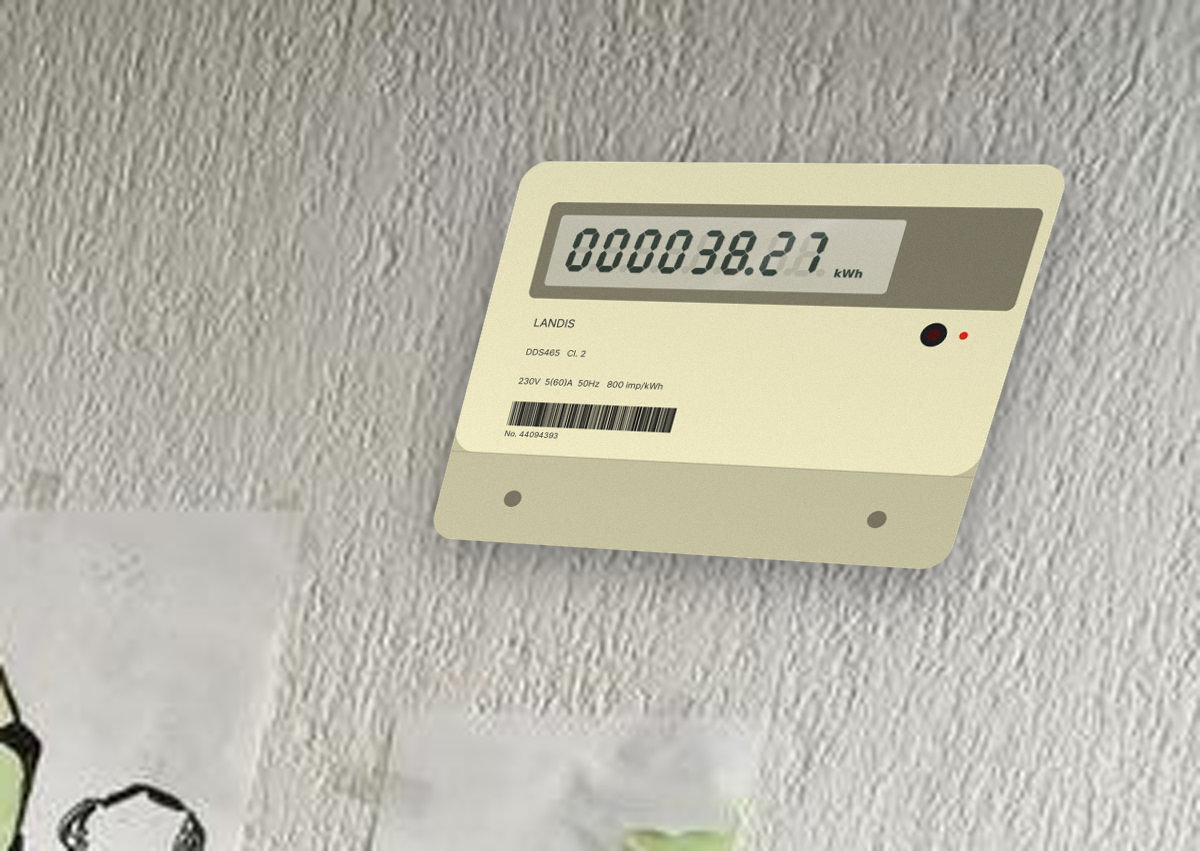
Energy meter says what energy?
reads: 38.27 kWh
